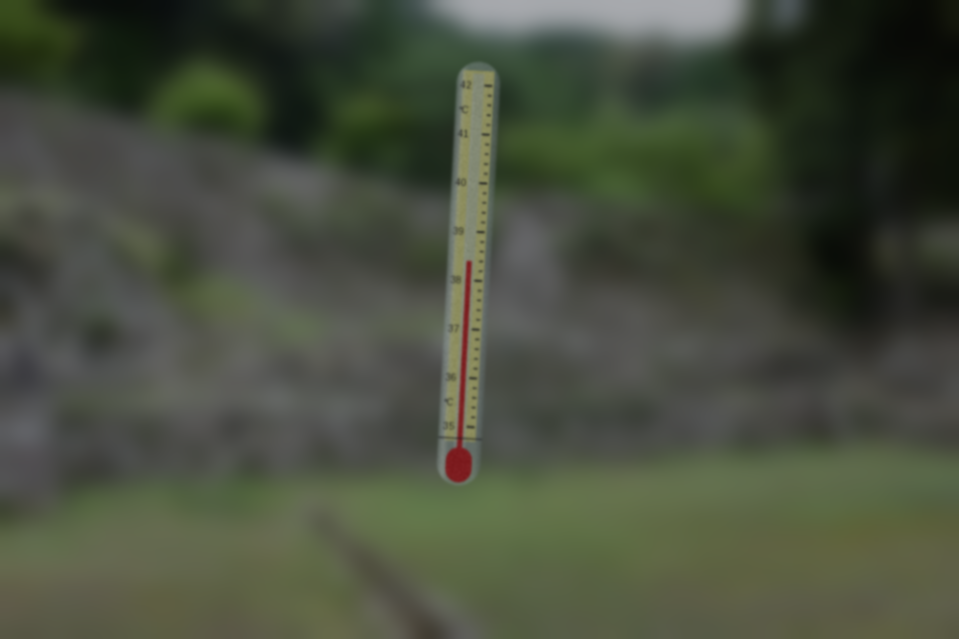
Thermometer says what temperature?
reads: 38.4 °C
